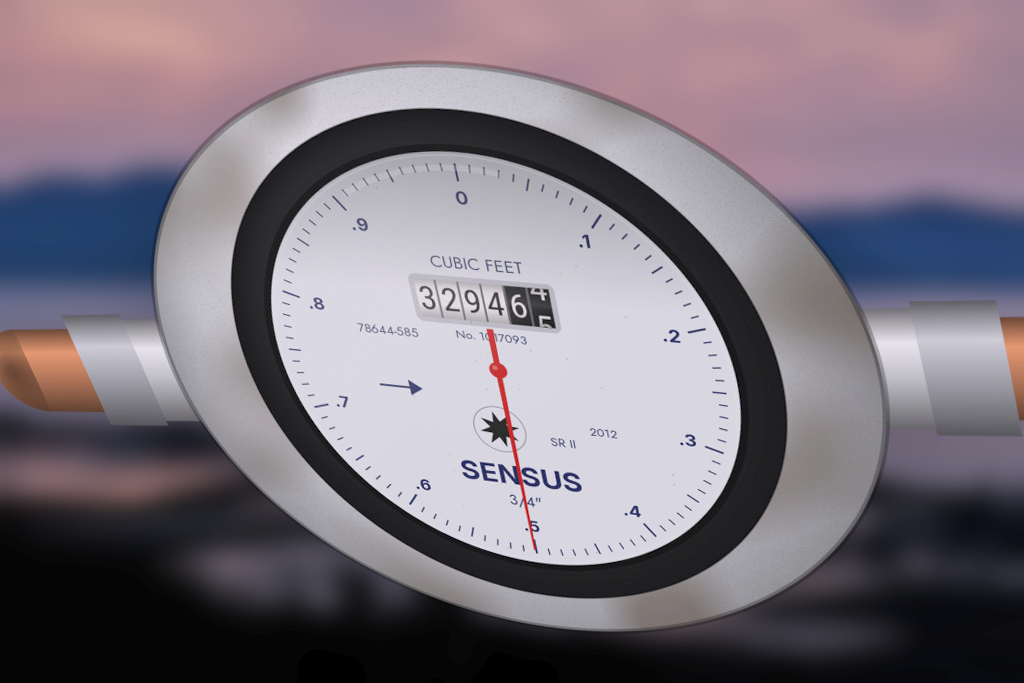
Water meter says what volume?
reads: 329464.50 ft³
